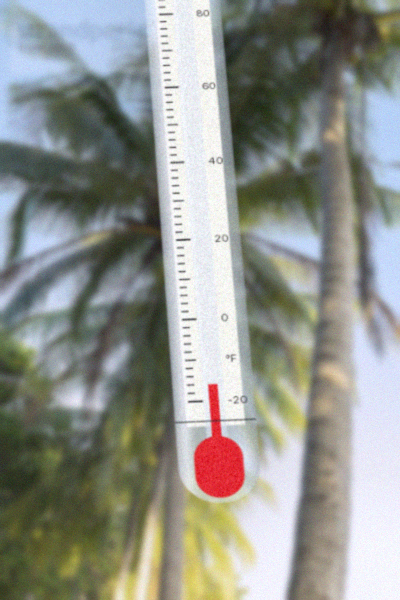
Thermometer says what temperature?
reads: -16 °F
